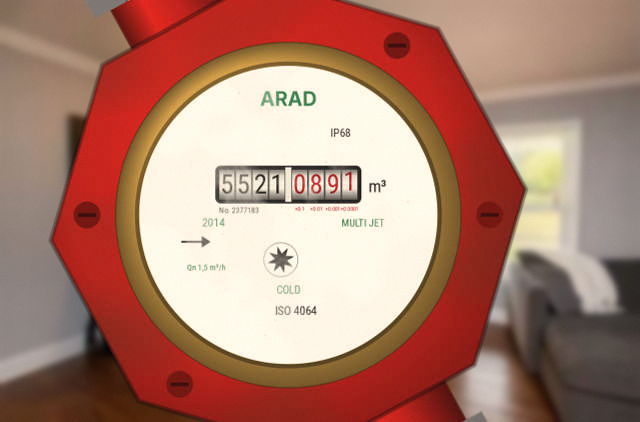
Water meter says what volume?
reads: 5521.0891 m³
